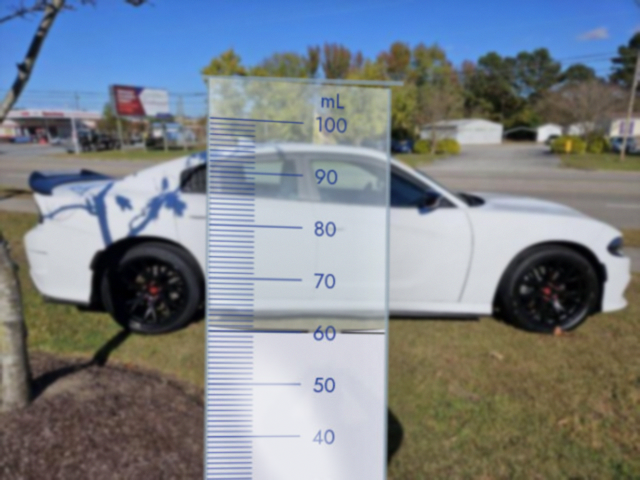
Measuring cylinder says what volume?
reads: 60 mL
